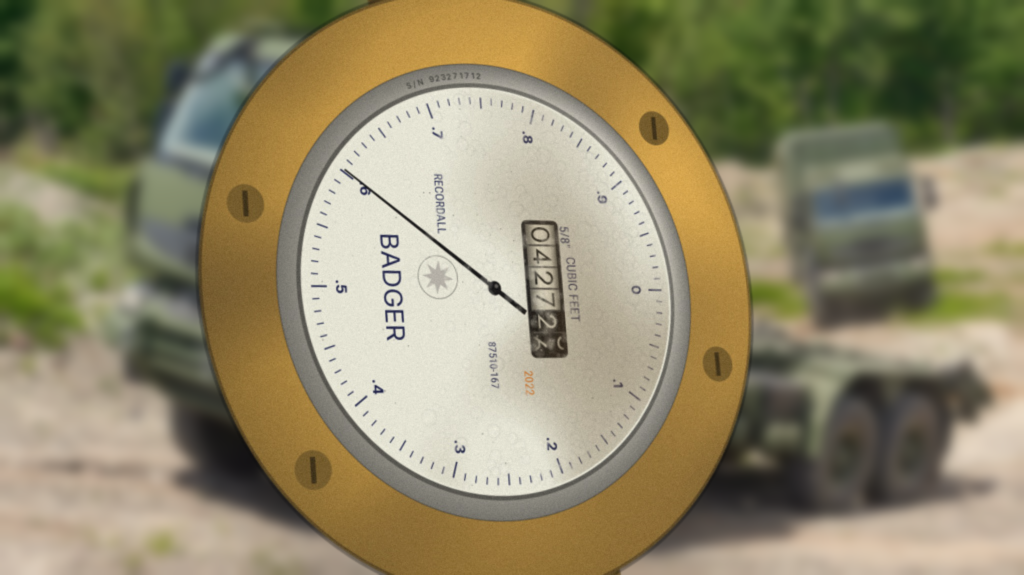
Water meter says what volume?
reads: 42725.60 ft³
